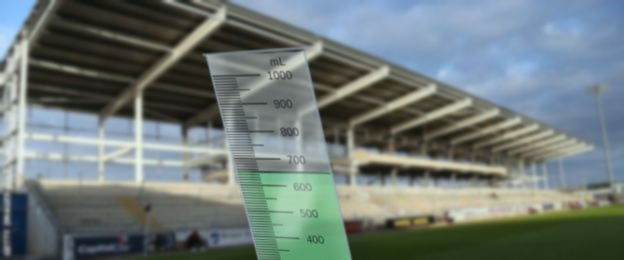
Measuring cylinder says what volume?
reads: 650 mL
